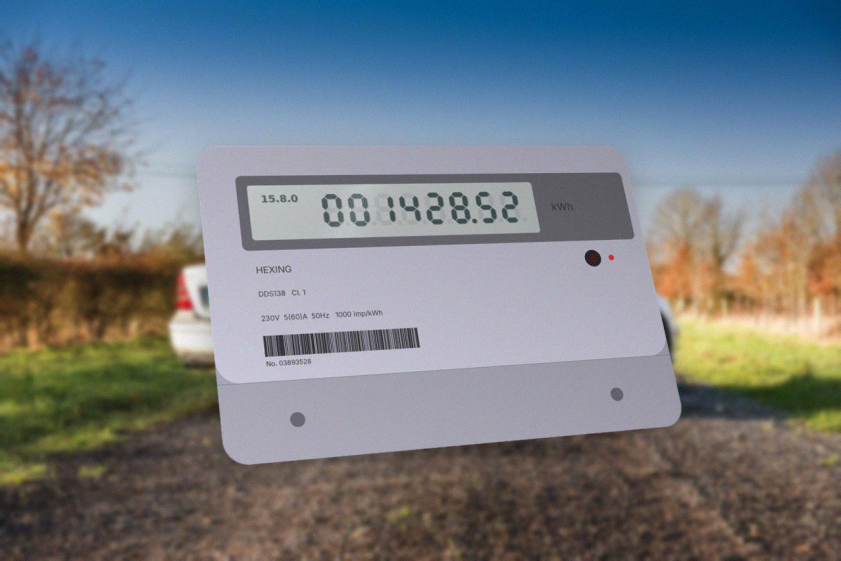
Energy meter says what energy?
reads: 1428.52 kWh
